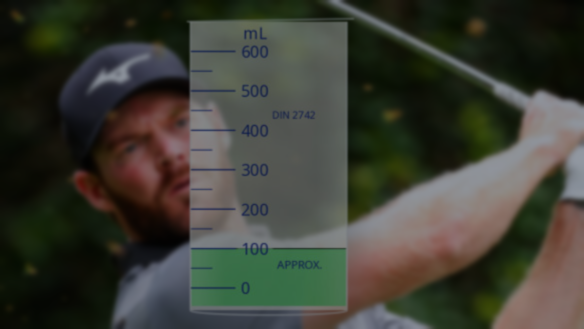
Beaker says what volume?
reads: 100 mL
